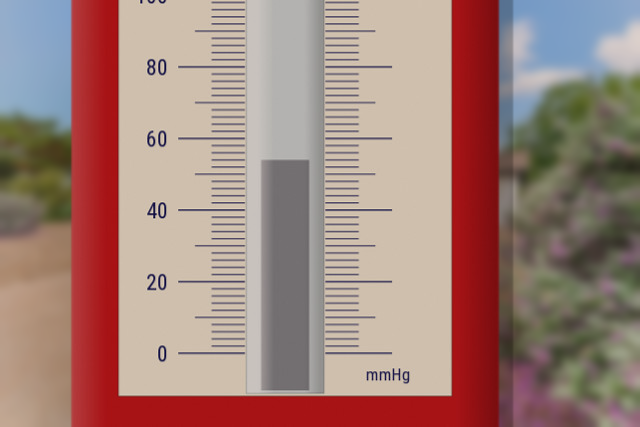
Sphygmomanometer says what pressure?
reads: 54 mmHg
